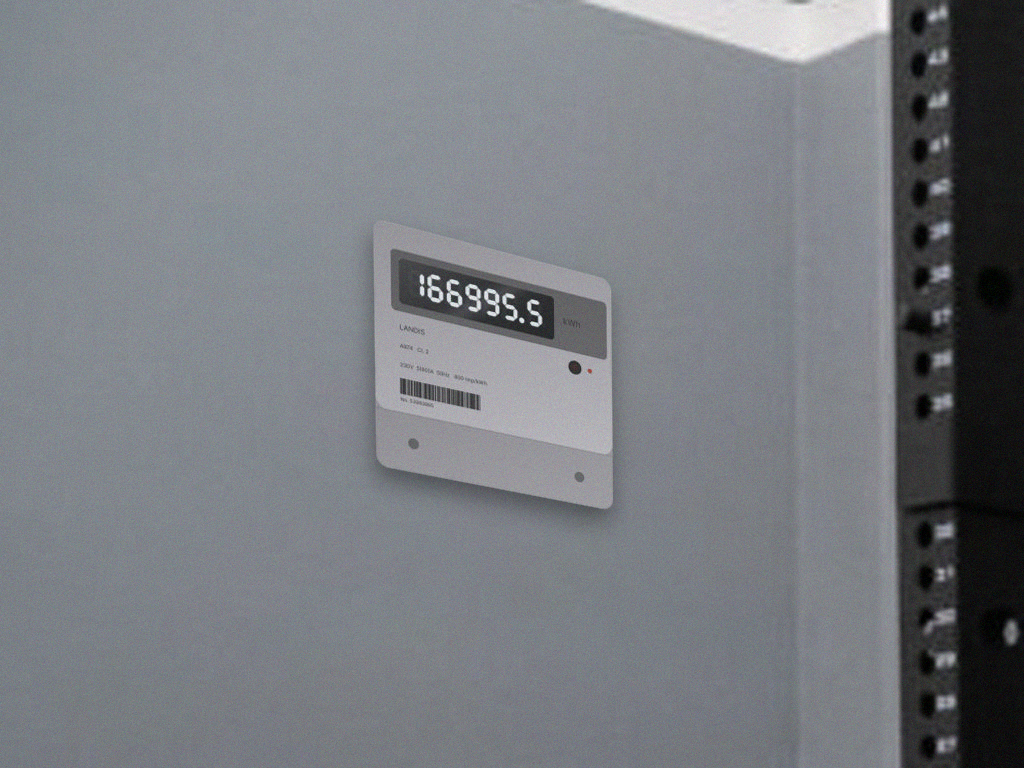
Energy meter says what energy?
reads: 166995.5 kWh
